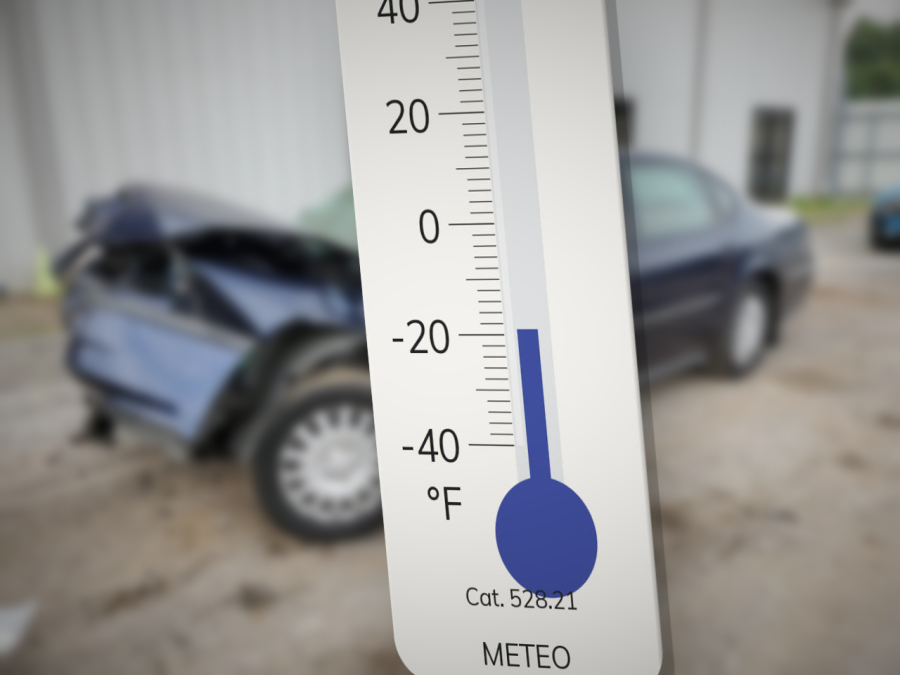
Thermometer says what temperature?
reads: -19 °F
